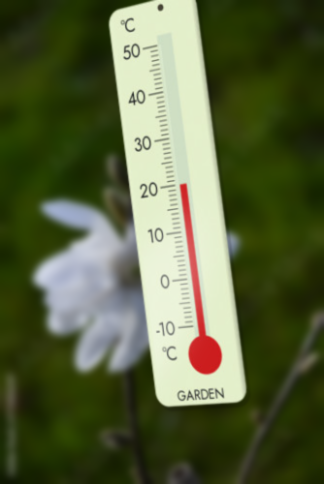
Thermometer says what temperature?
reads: 20 °C
